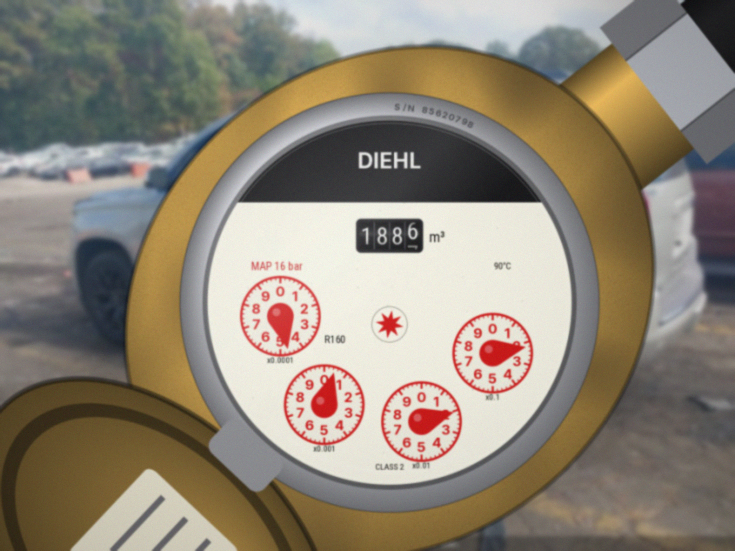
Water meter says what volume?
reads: 1886.2204 m³
